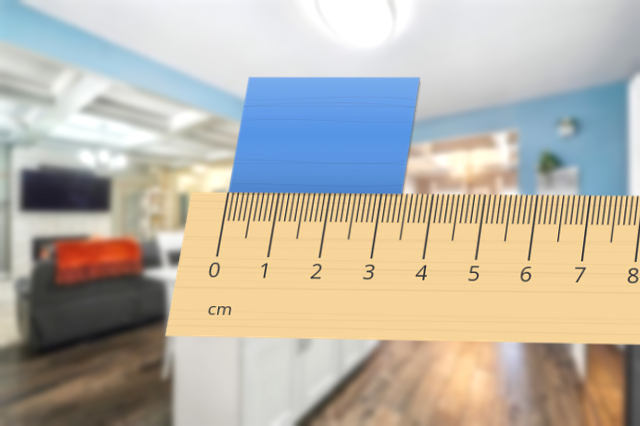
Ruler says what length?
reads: 3.4 cm
